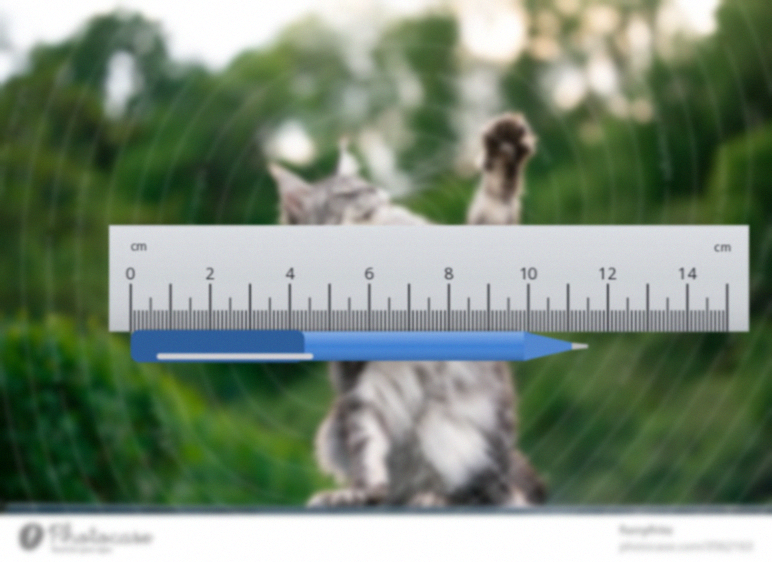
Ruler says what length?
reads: 11.5 cm
